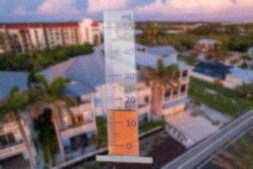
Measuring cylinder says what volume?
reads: 15 mL
